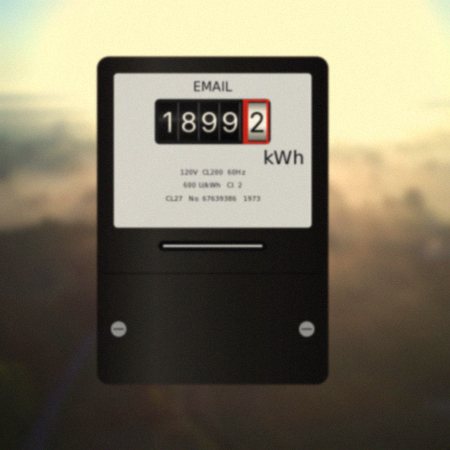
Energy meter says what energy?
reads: 1899.2 kWh
